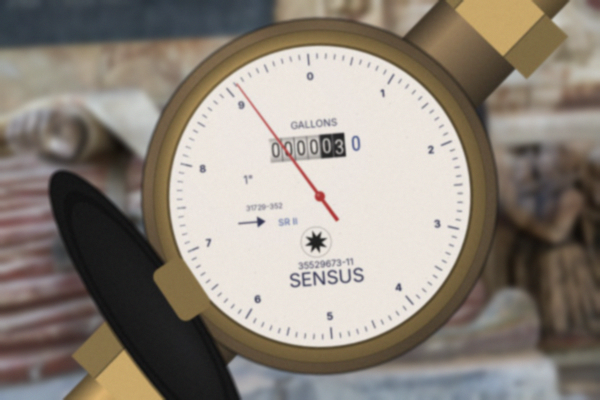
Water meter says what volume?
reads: 29.1 gal
